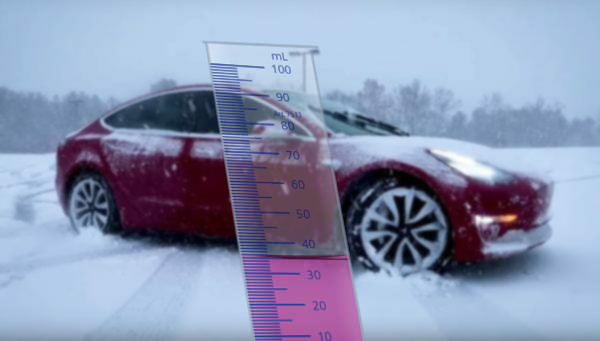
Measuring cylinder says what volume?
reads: 35 mL
